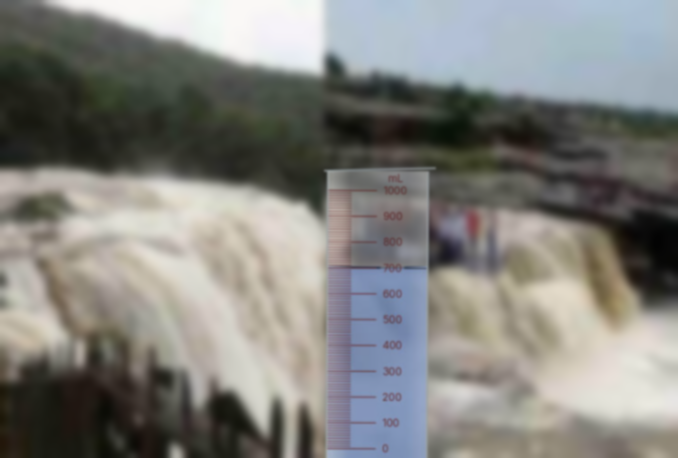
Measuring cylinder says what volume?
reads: 700 mL
